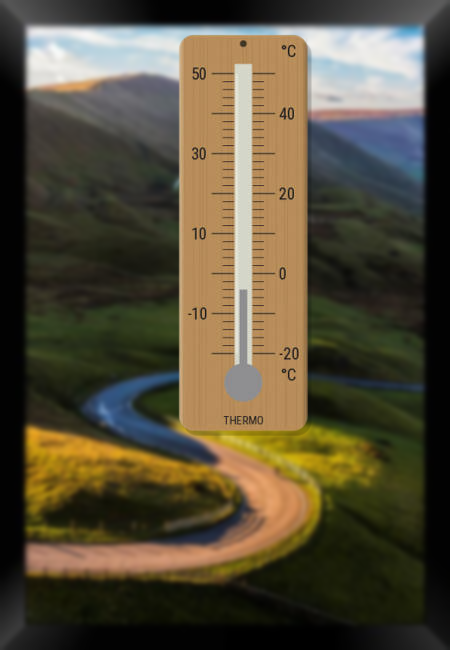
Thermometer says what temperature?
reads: -4 °C
